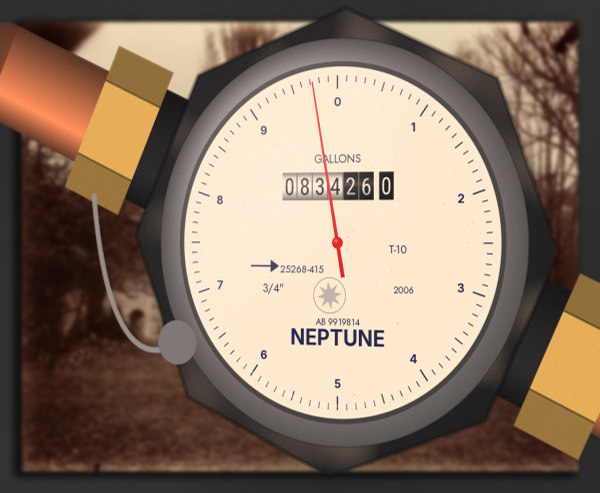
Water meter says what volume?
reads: 834259.7 gal
